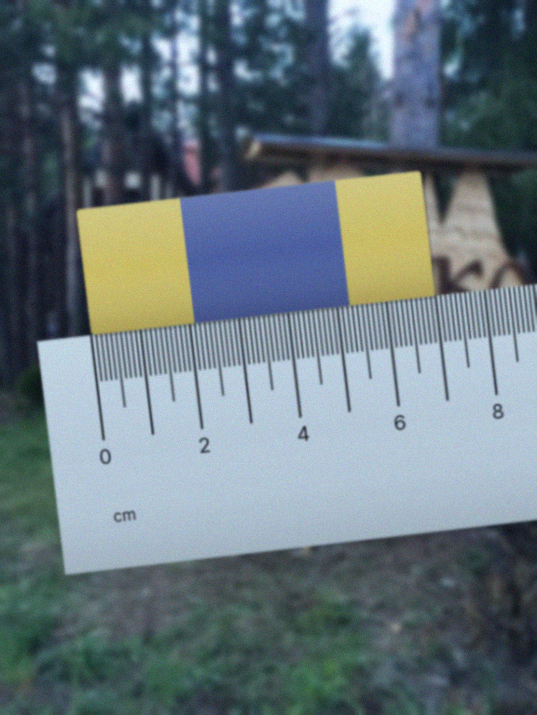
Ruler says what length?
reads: 7 cm
